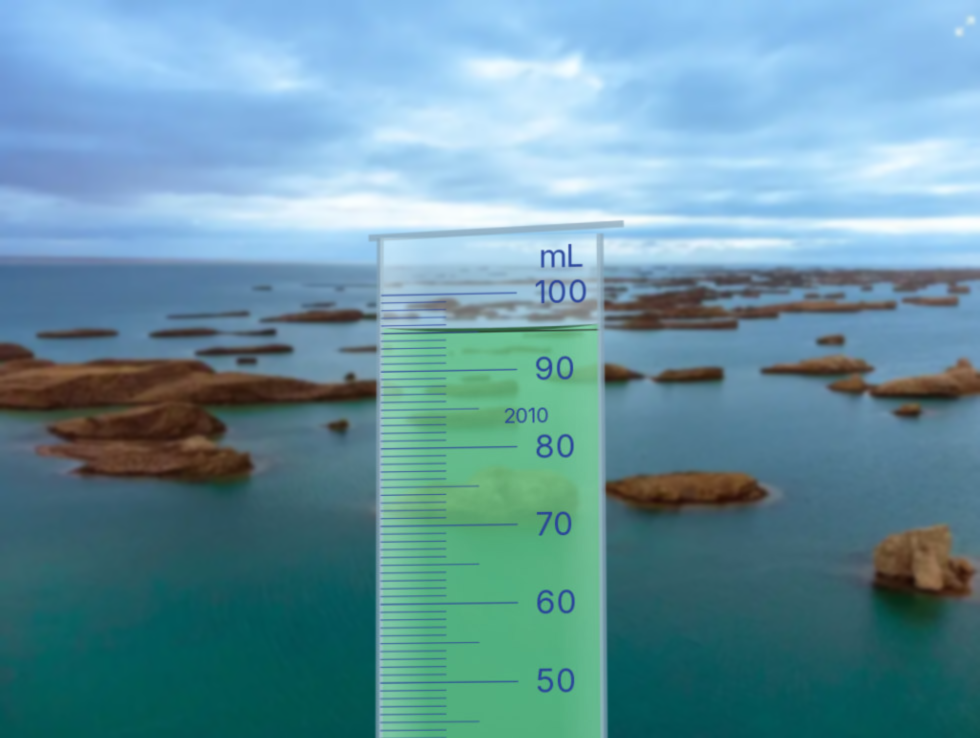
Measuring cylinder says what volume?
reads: 95 mL
